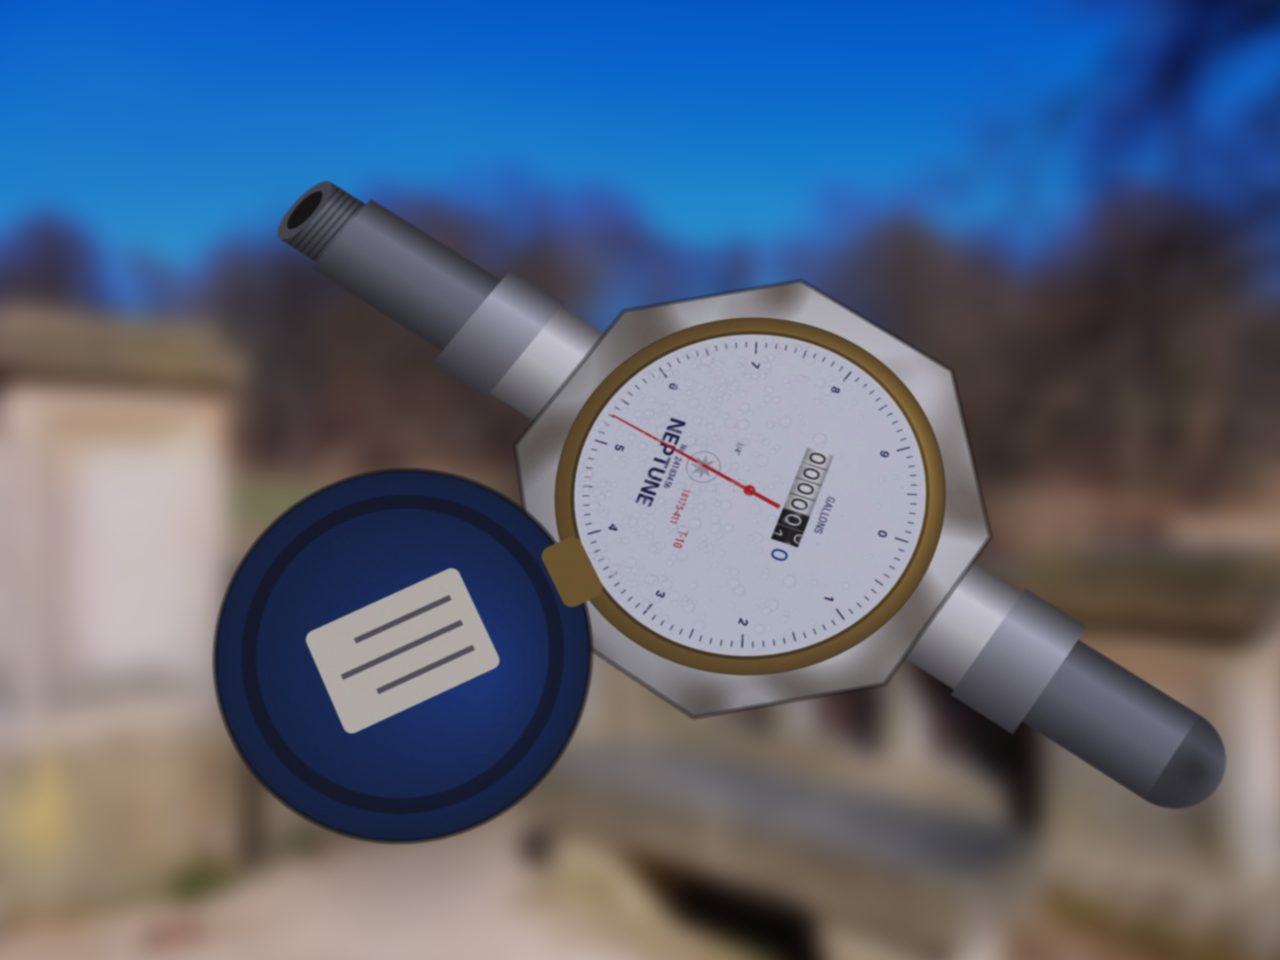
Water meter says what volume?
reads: 5.3 gal
